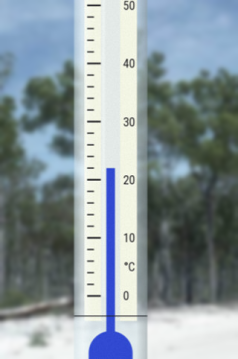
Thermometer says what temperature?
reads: 22 °C
